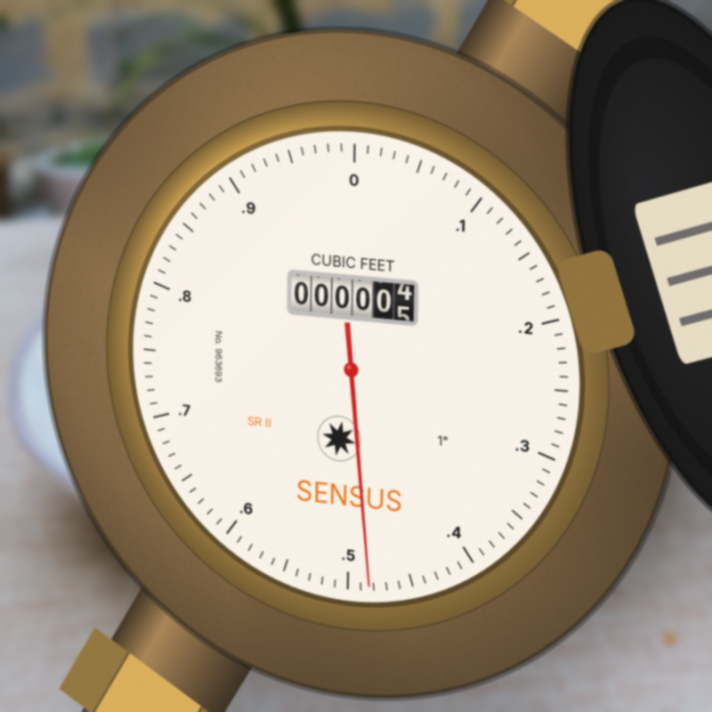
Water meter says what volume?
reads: 4.48 ft³
